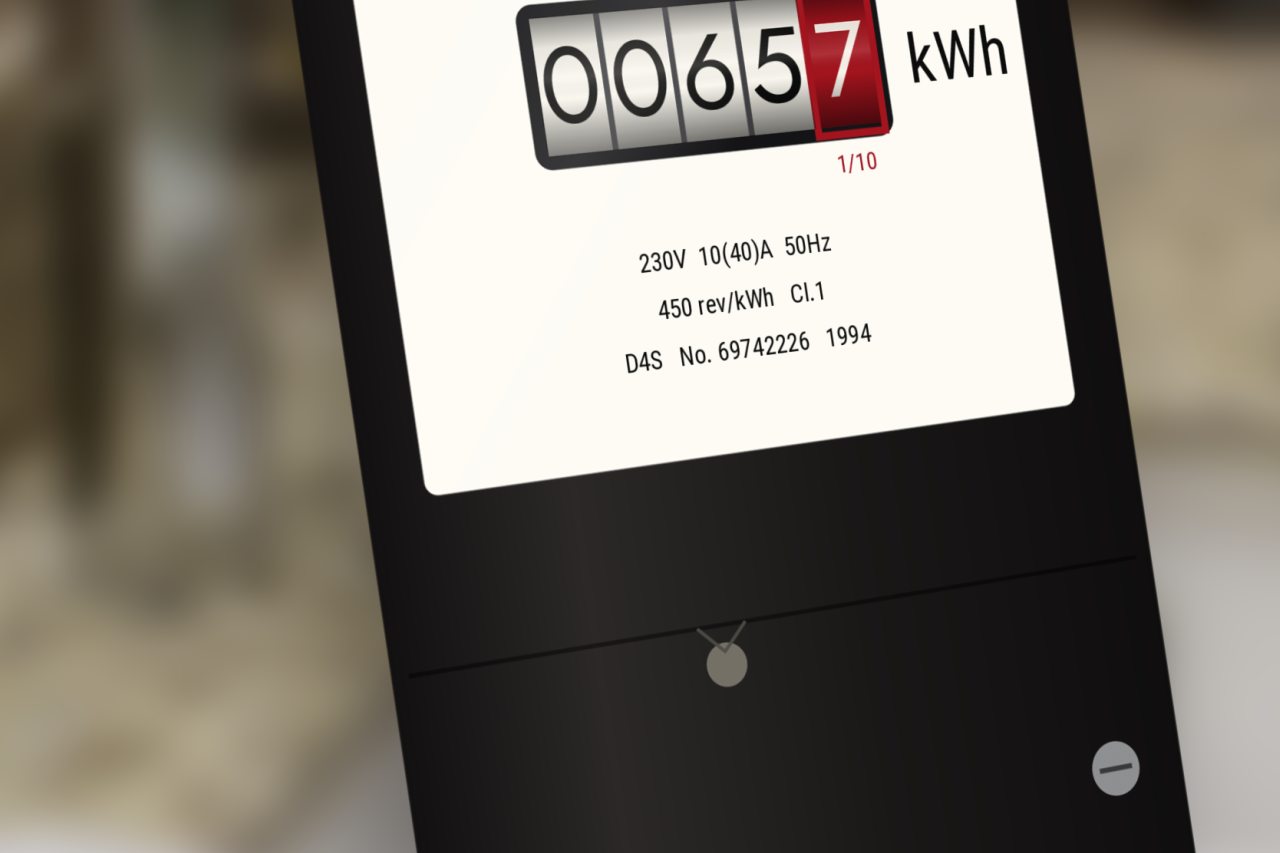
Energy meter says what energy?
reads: 65.7 kWh
